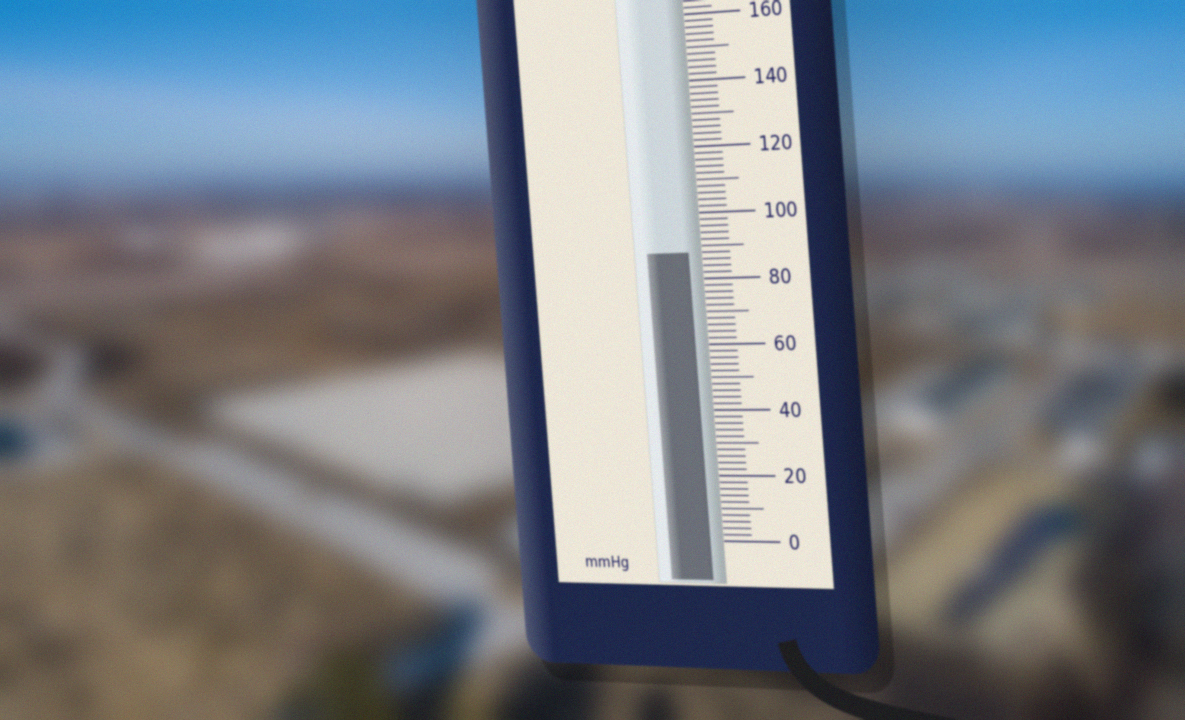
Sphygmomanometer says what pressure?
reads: 88 mmHg
